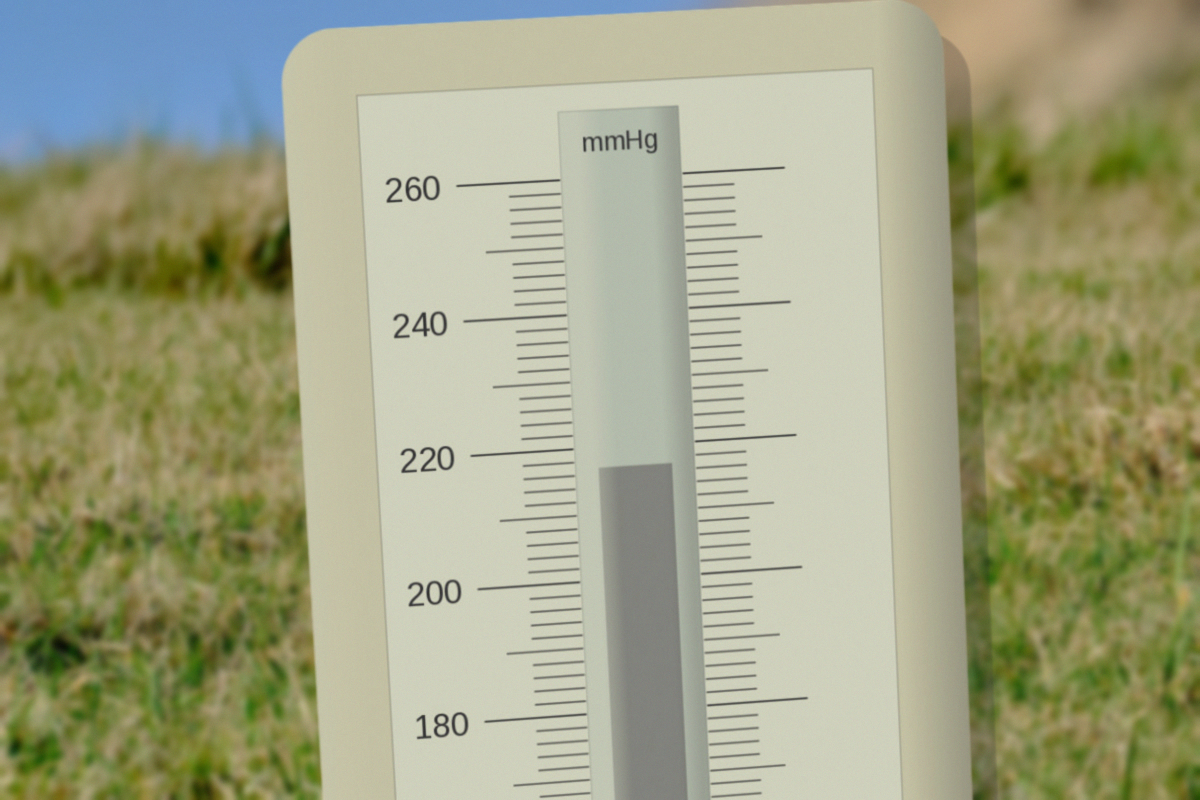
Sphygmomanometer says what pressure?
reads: 217 mmHg
